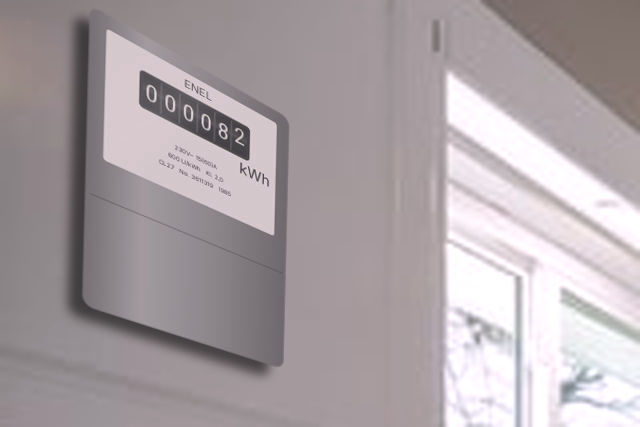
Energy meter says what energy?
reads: 82 kWh
